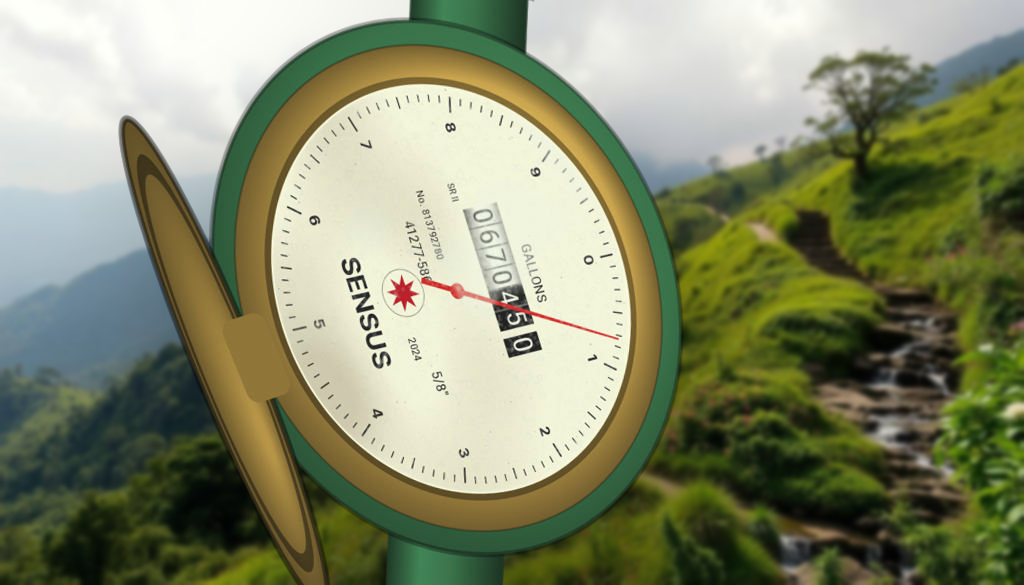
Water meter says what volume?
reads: 670450.7 gal
